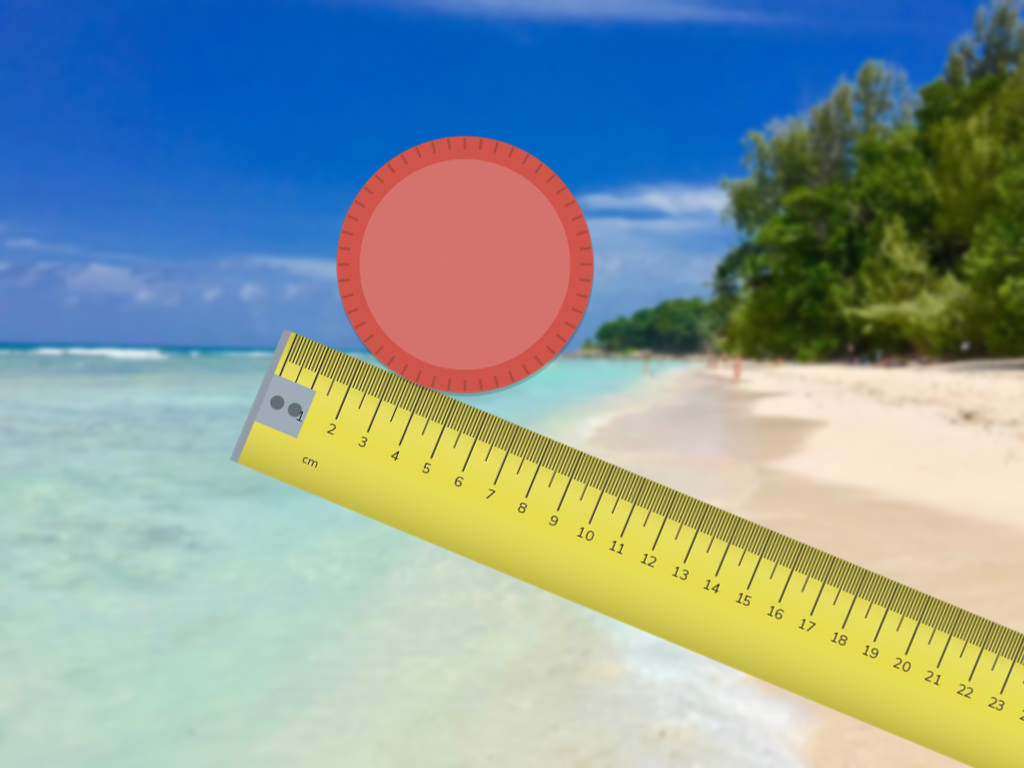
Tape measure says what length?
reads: 7.5 cm
